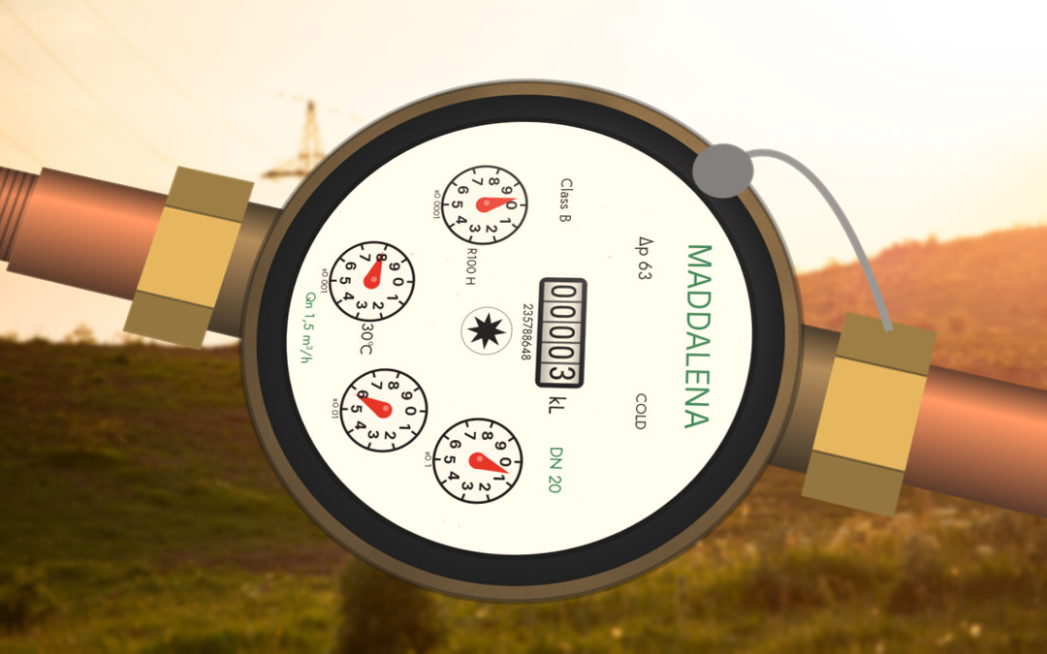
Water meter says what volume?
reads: 3.0579 kL
